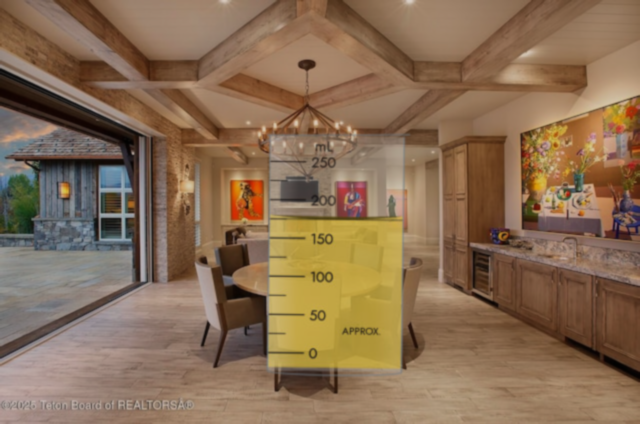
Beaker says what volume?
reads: 175 mL
